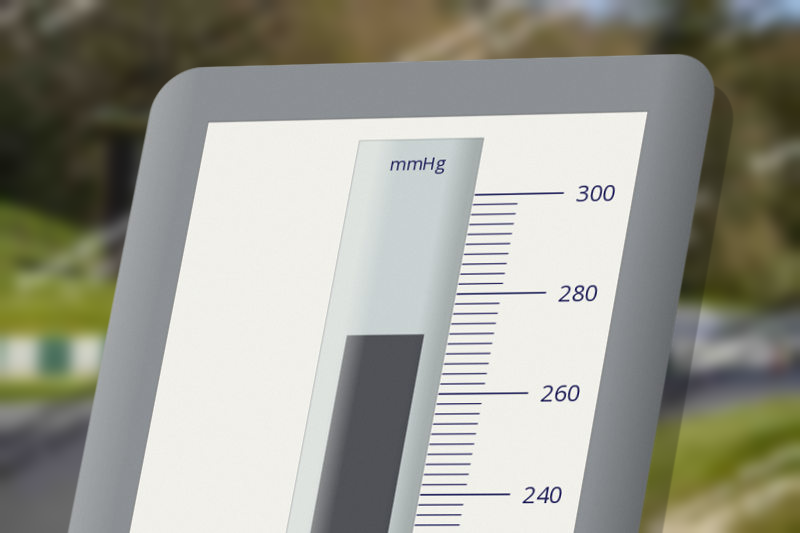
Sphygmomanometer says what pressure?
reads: 272 mmHg
